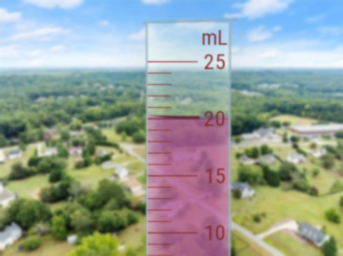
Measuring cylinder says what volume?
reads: 20 mL
